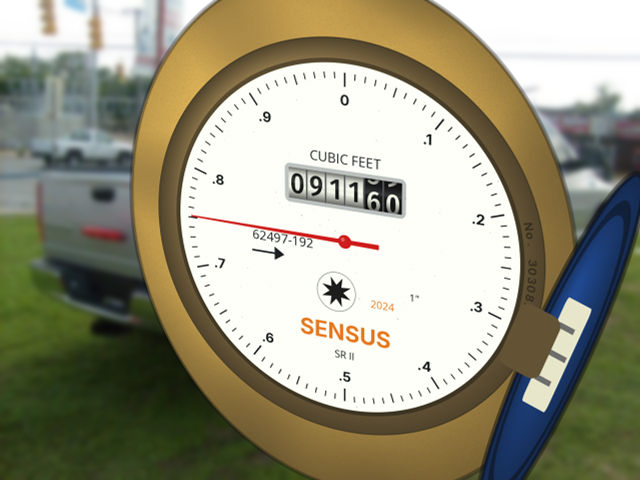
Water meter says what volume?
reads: 91159.75 ft³
